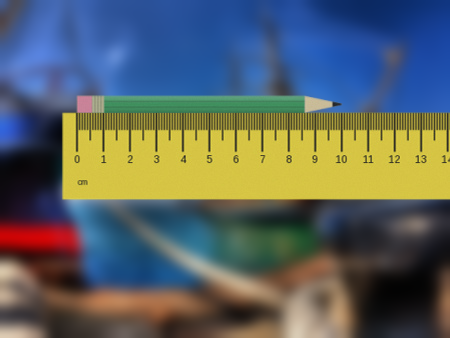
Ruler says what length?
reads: 10 cm
